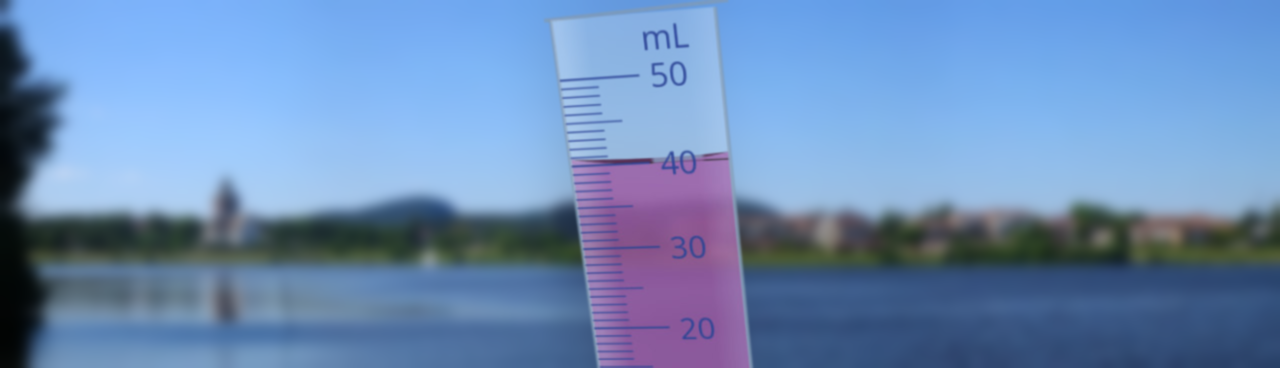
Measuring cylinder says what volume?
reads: 40 mL
